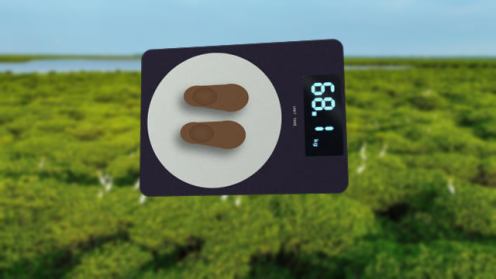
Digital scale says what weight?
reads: 68.1 kg
